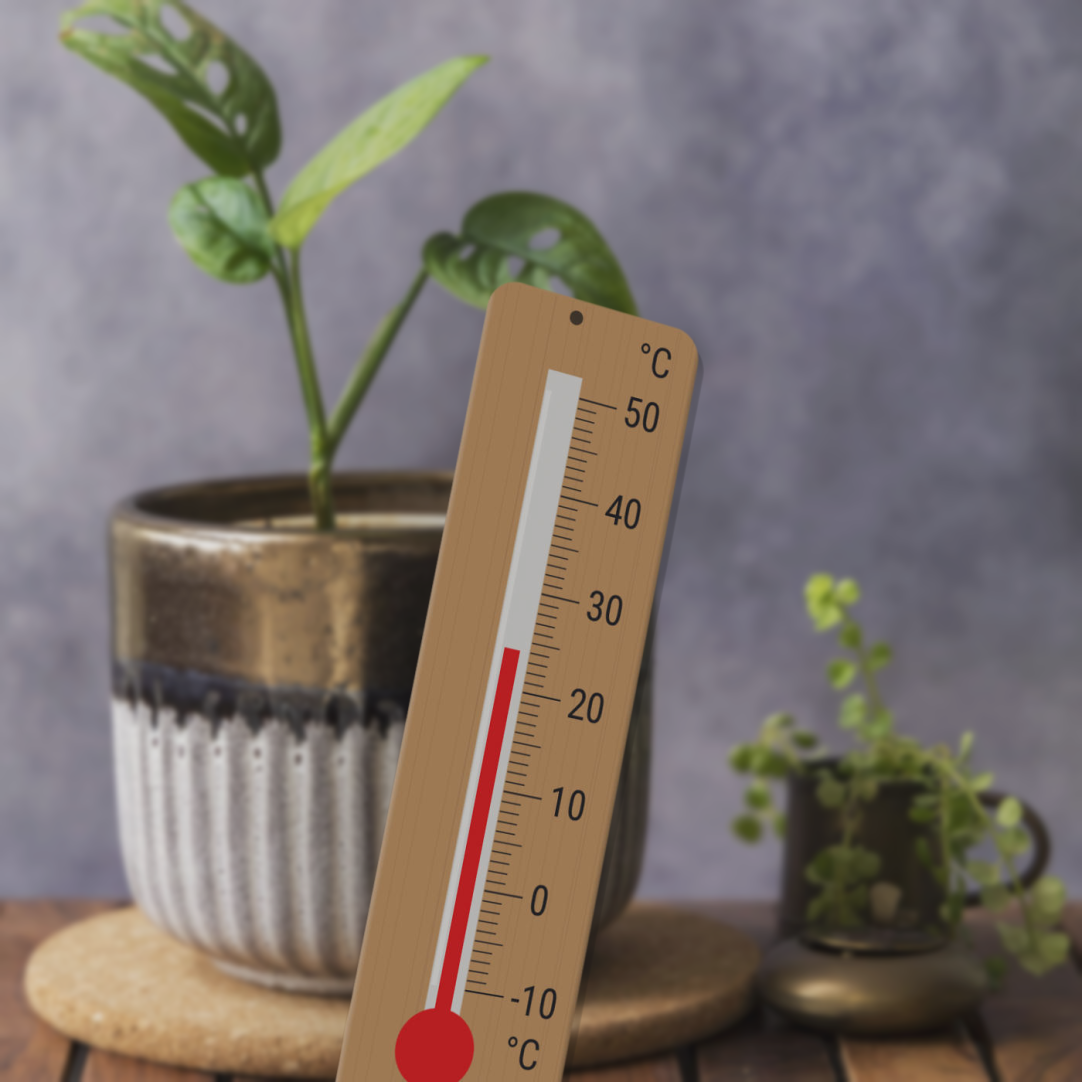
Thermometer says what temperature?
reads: 24 °C
